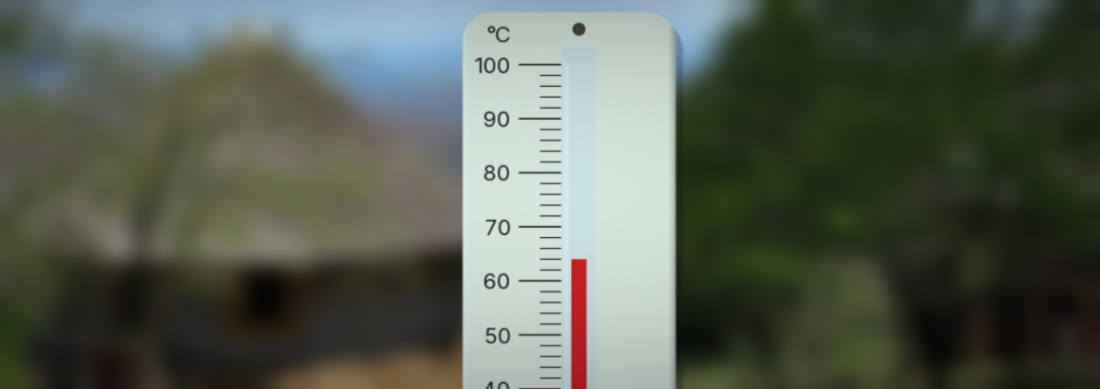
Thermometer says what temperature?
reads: 64 °C
